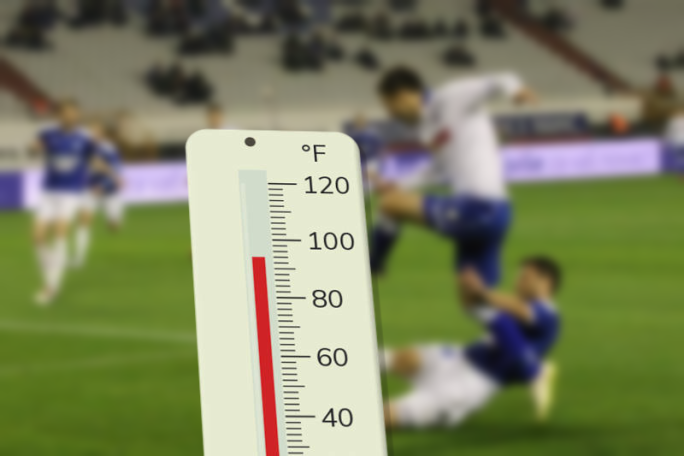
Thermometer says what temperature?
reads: 94 °F
